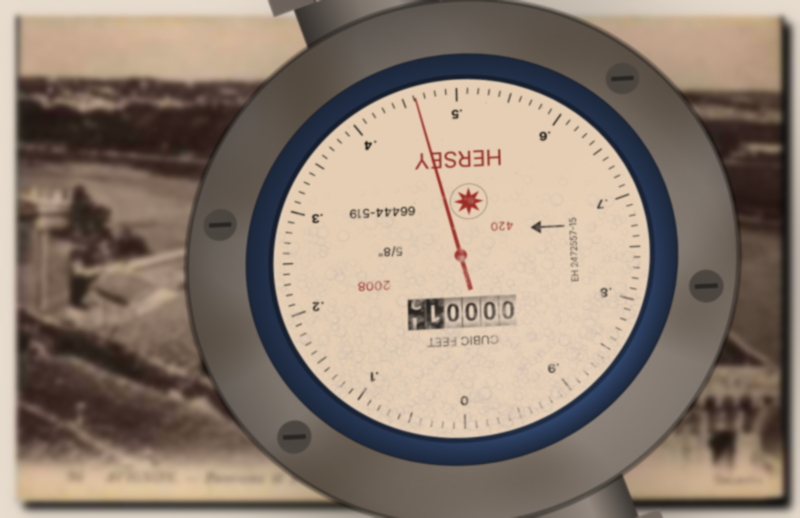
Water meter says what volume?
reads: 11.46 ft³
